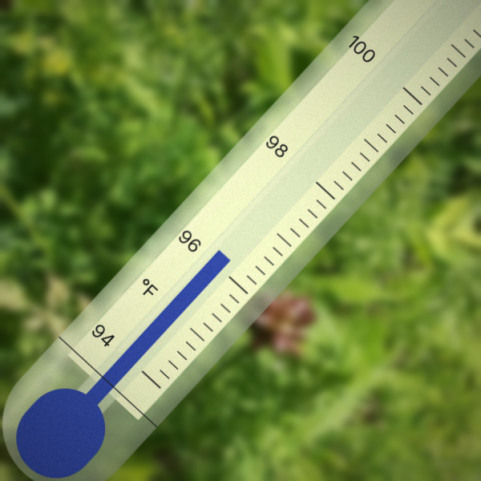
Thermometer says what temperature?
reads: 96.2 °F
